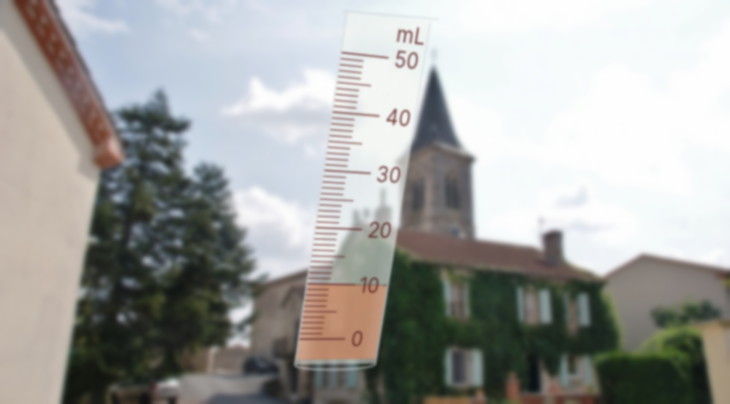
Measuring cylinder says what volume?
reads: 10 mL
